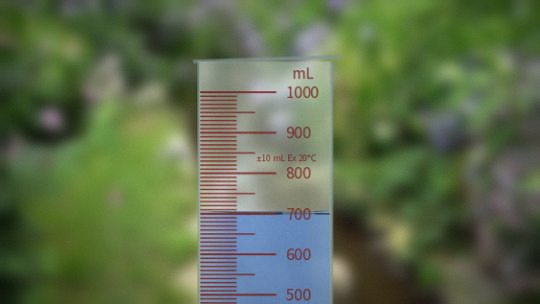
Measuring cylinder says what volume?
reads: 700 mL
